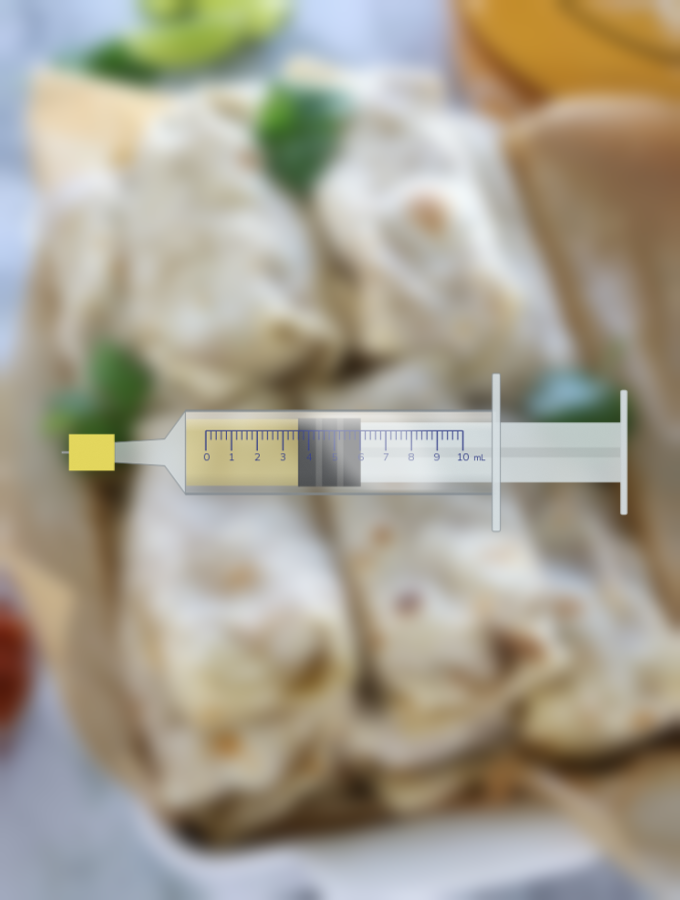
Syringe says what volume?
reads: 3.6 mL
